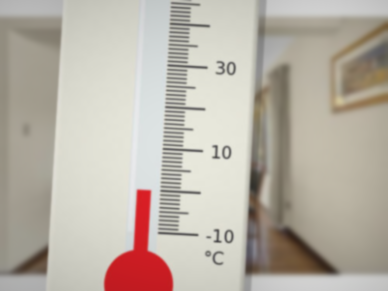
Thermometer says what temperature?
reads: 0 °C
